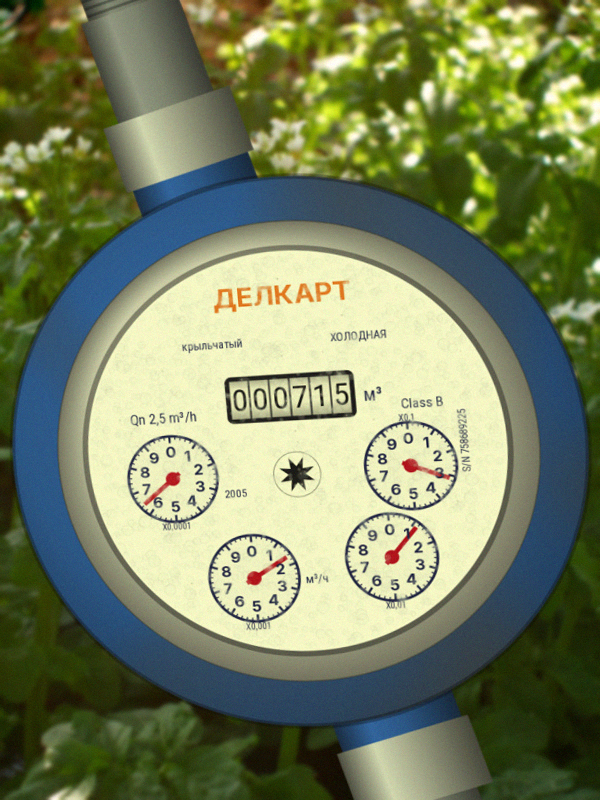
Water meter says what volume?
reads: 715.3116 m³
